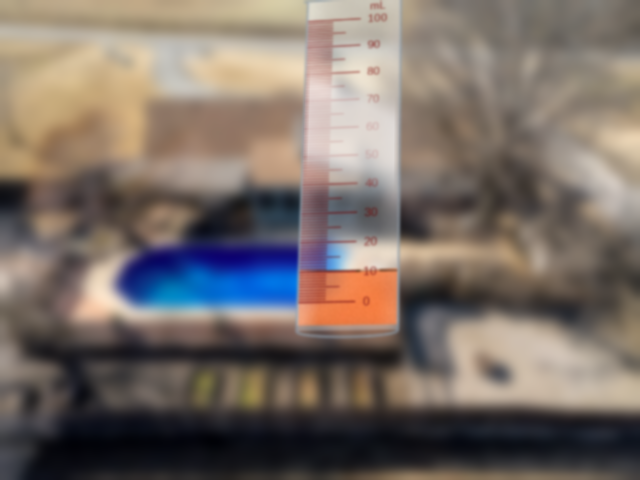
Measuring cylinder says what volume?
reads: 10 mL
